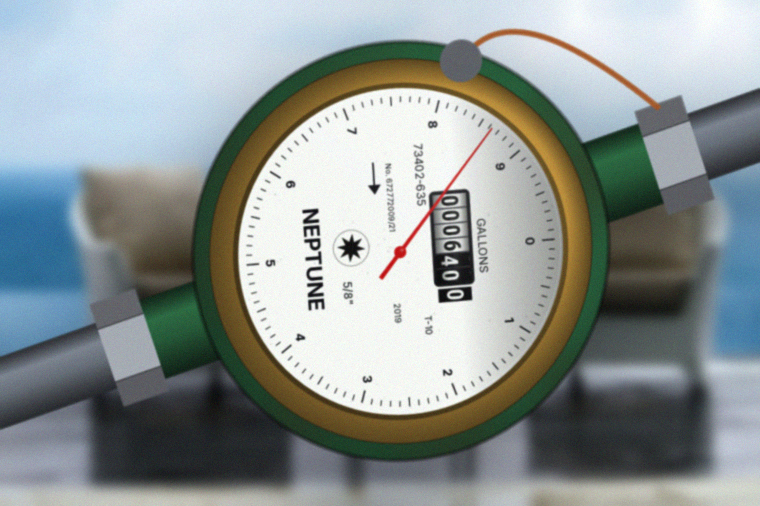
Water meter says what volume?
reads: 6398.6 gal
